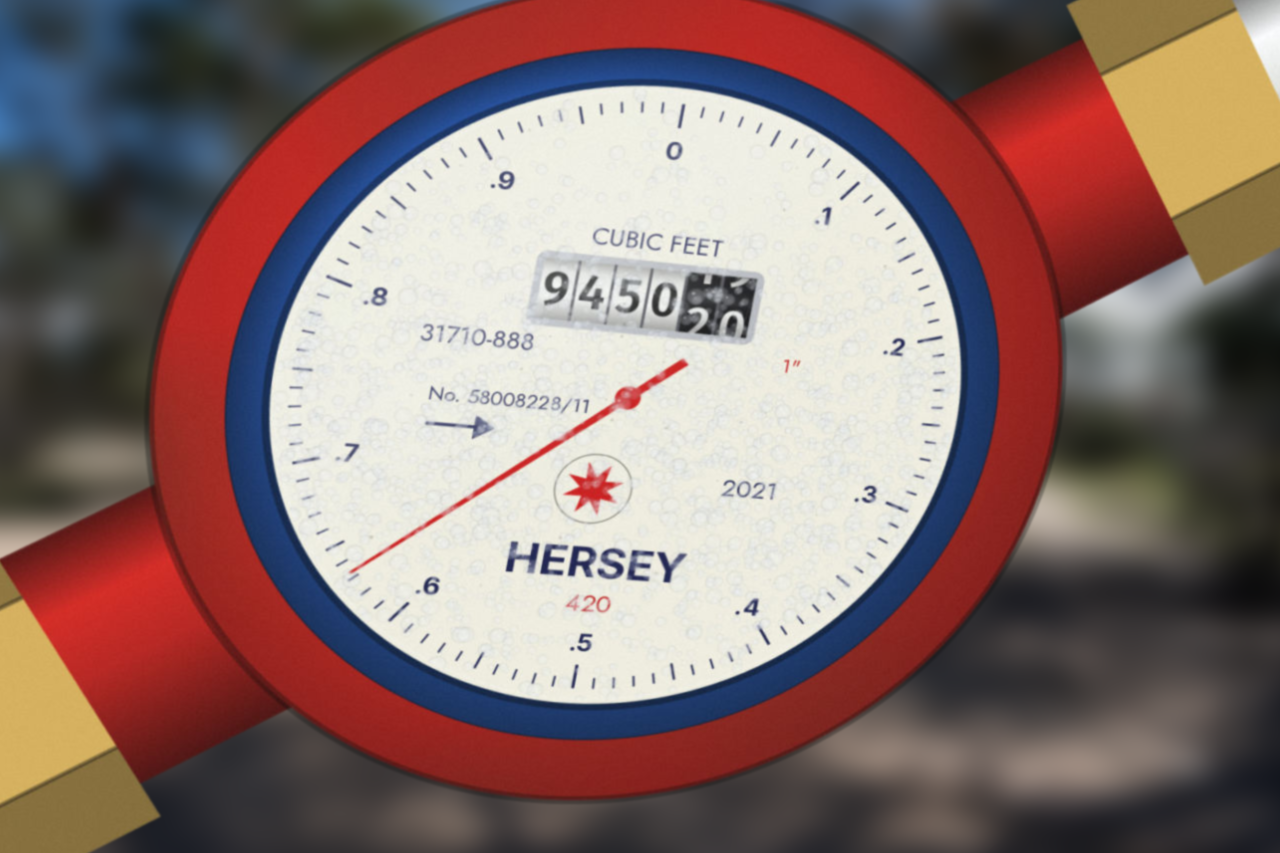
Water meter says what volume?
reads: 945019.63 ft³
